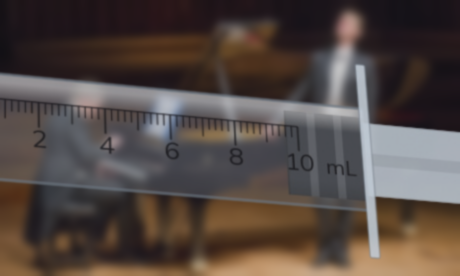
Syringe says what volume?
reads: 9.6 mL
